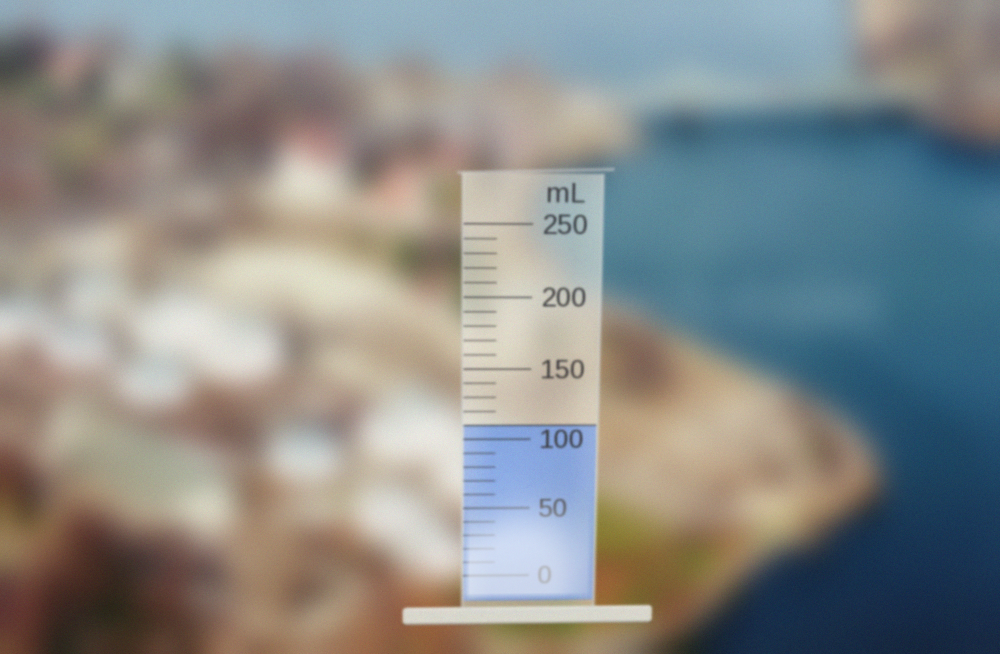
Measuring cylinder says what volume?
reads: 110 mL
